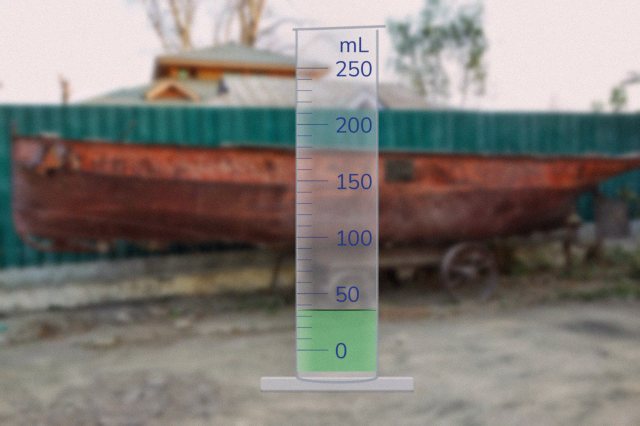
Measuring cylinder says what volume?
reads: 35 mL
